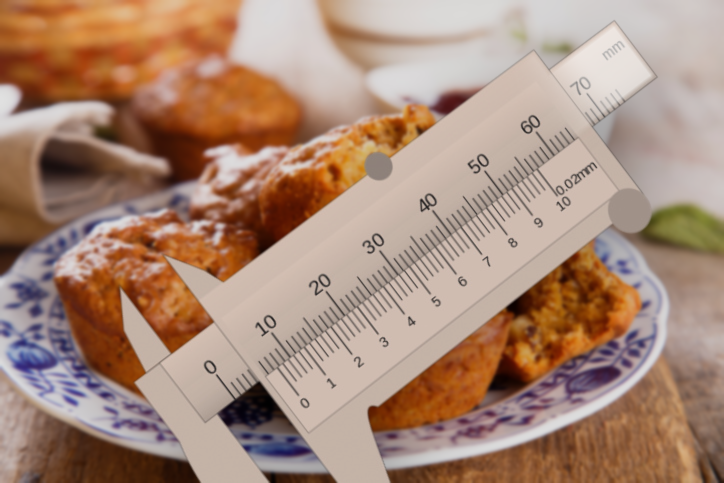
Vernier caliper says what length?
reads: 7.6 mm
